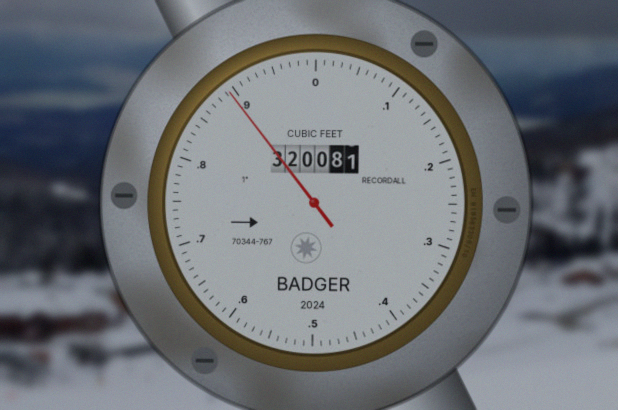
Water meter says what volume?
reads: 320080.89 ft³
